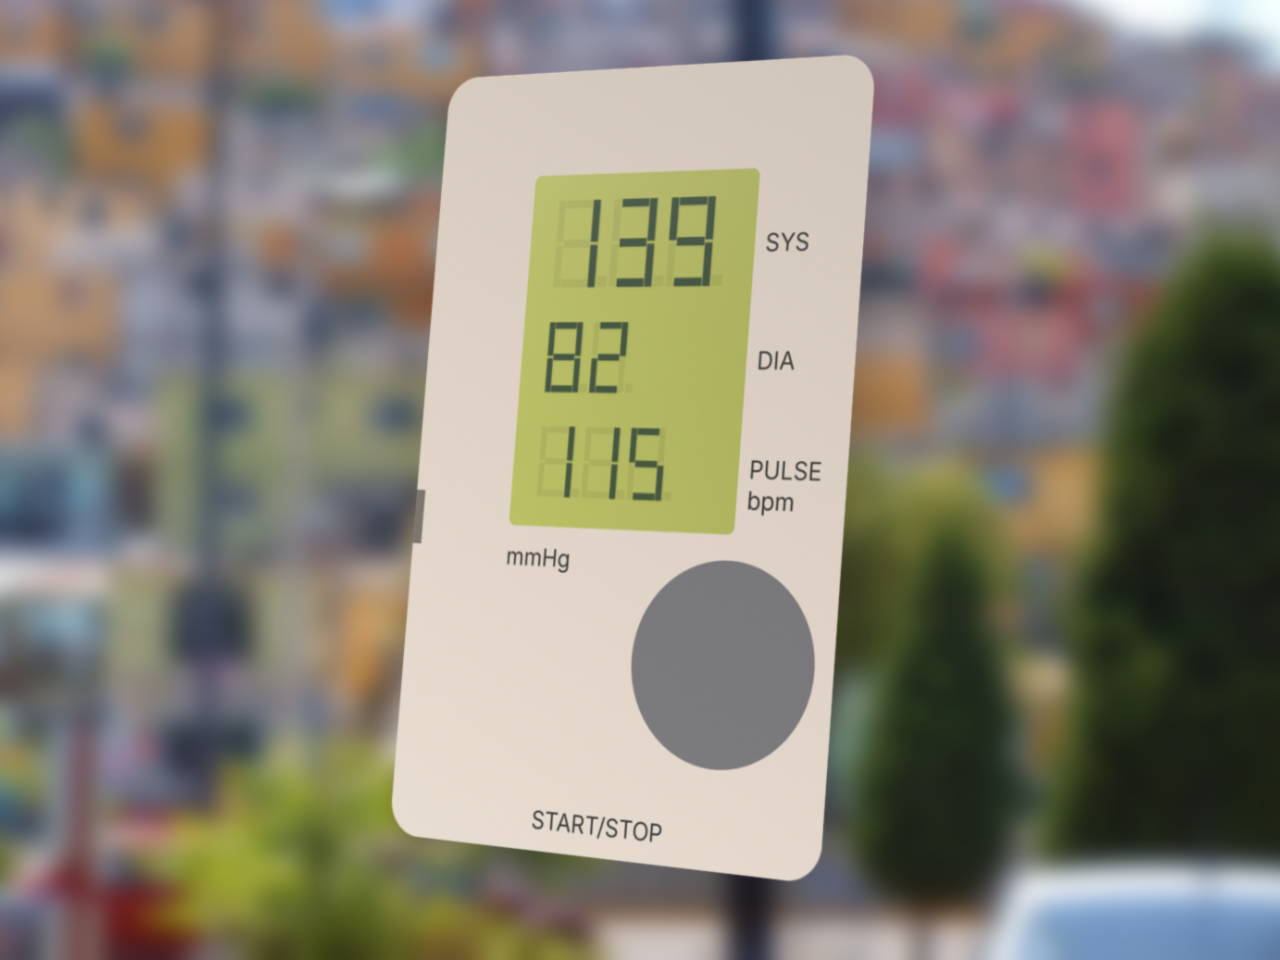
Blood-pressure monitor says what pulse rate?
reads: 115 bpm
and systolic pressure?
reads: 139 mmHg
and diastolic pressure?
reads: 82 mmHg
